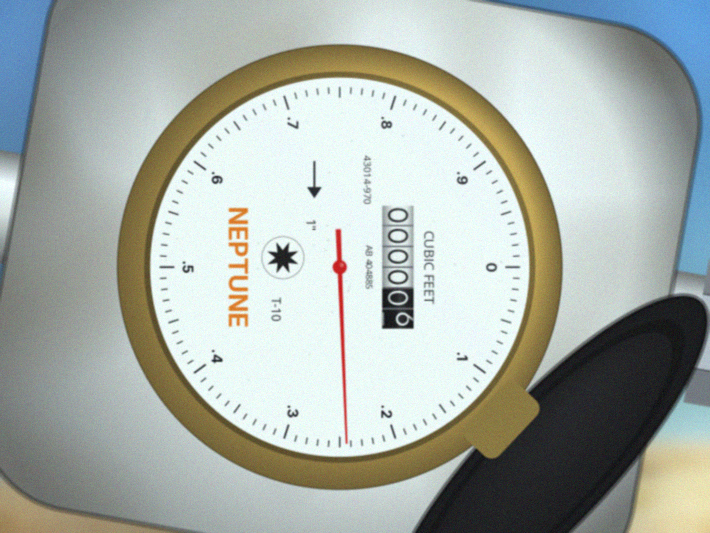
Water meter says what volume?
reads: 6.24 ft³
